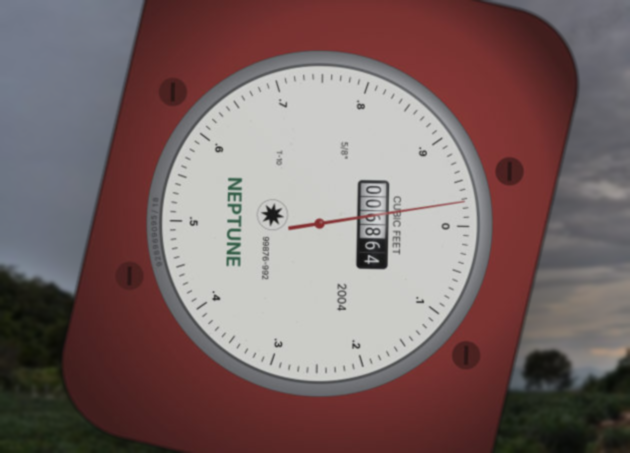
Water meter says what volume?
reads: 6863.97 ft³
